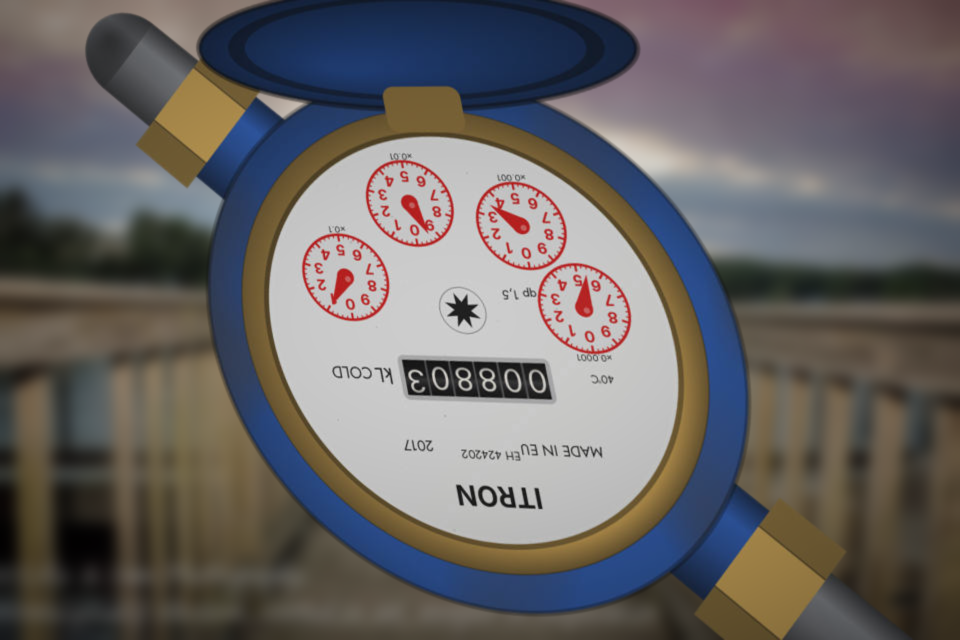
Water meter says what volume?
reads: 8803.0935 kL
